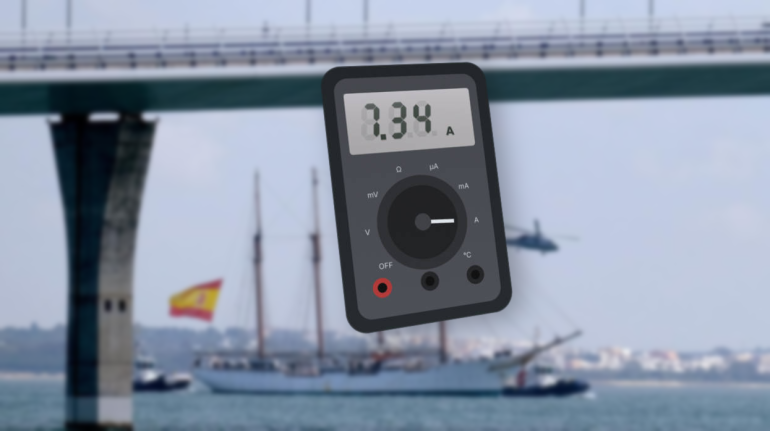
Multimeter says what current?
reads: 7.34 A
